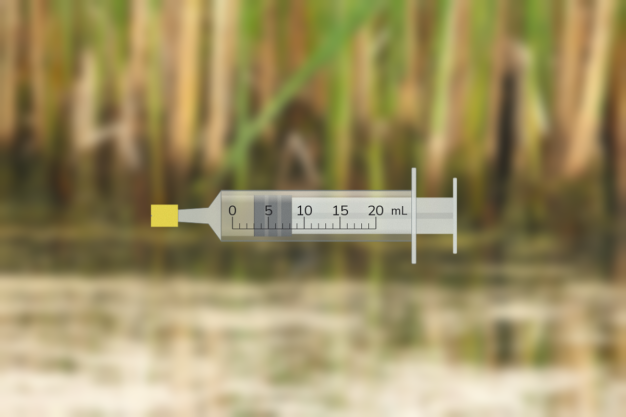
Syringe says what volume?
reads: 3 mL
